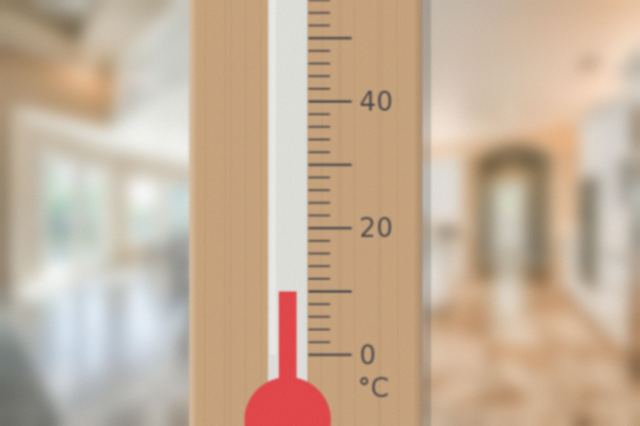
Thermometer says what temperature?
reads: 10 °C
